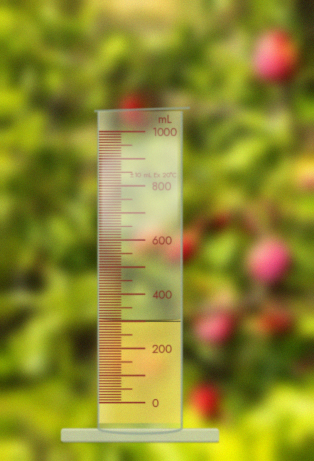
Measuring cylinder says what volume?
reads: 300 mL
